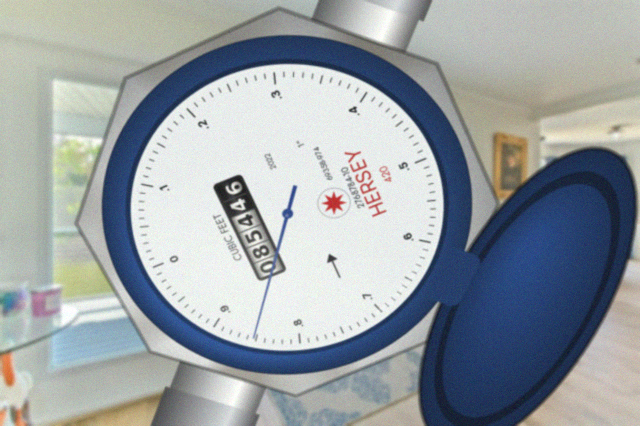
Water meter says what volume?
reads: 85445.85 ft³
